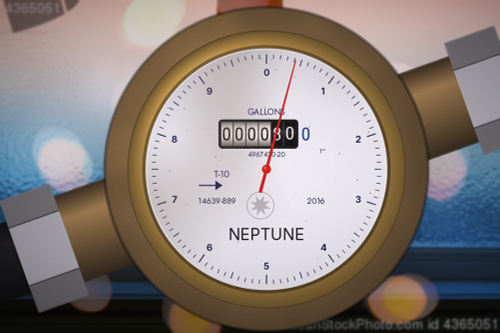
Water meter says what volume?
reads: 800.4 gal
